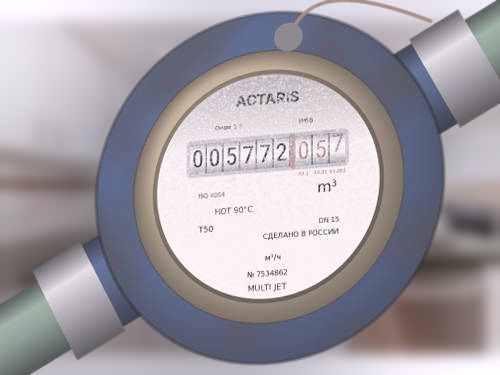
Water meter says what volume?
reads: 5772.057 m³
